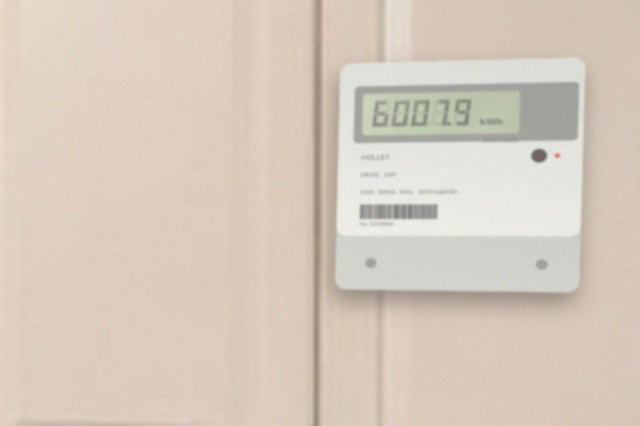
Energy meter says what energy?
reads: 6007.9 kWh
